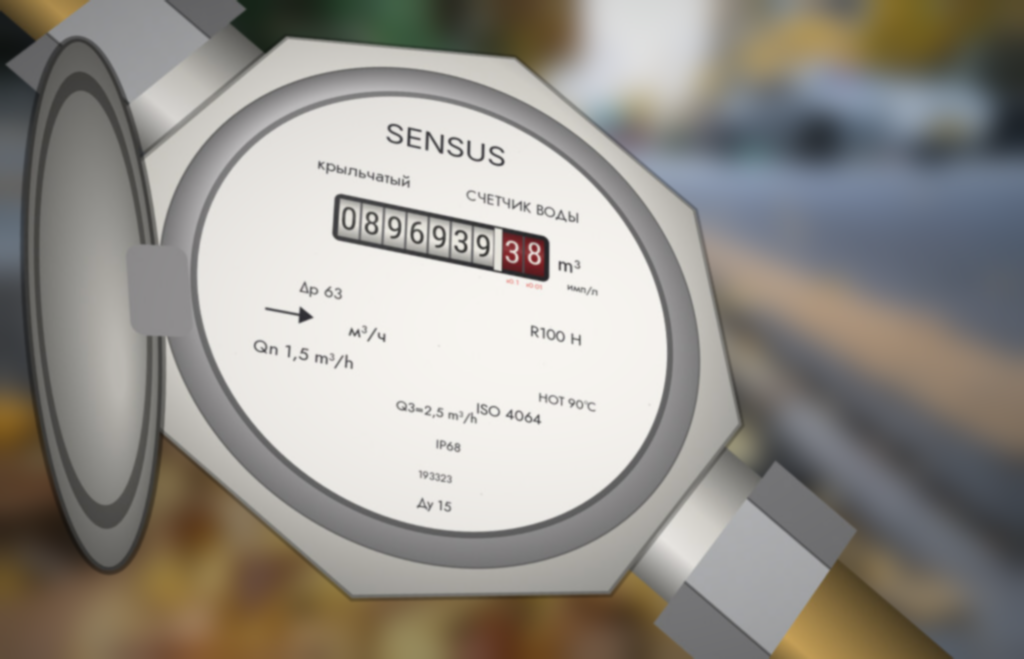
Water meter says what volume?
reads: 896939.38 m³
